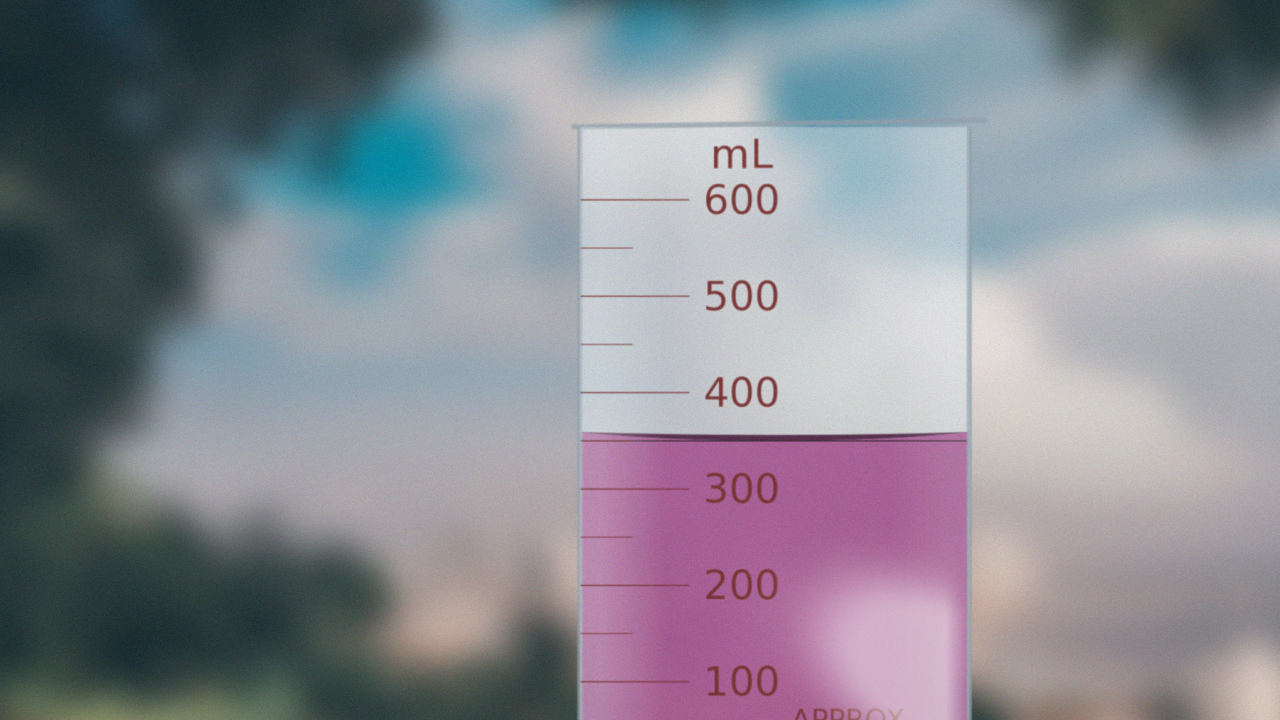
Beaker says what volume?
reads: 350 mL
